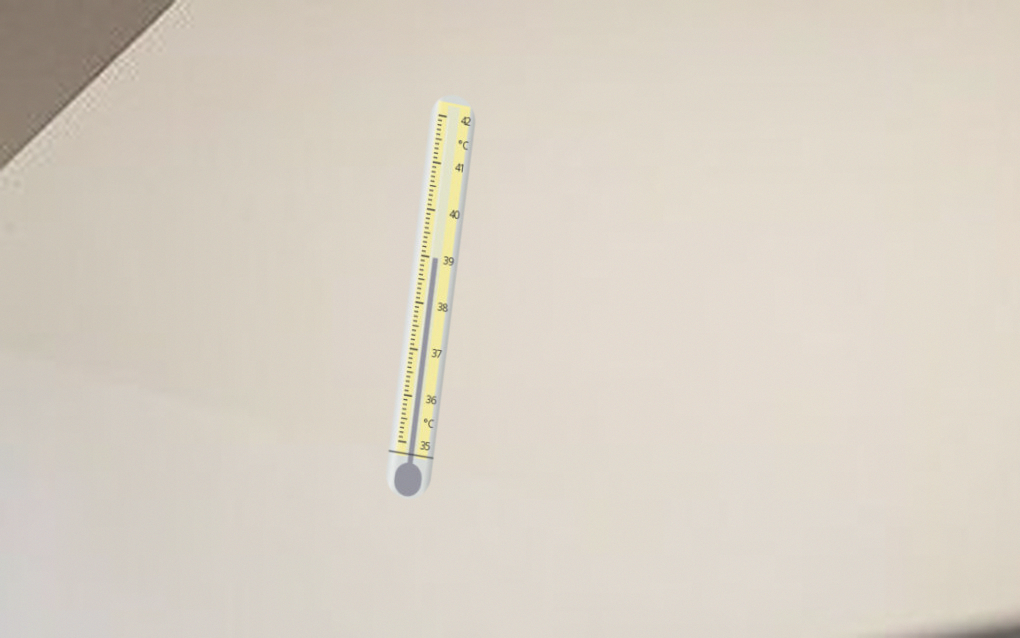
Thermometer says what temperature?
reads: 39 °C
